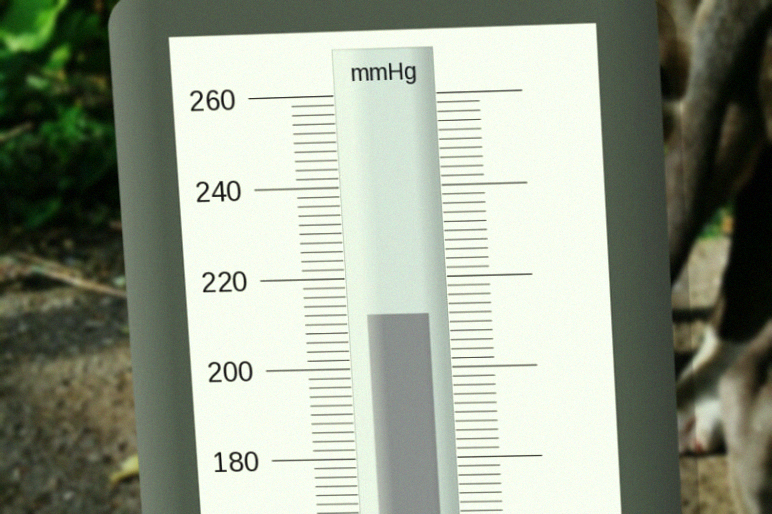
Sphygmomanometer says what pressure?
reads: 212 mmHg
